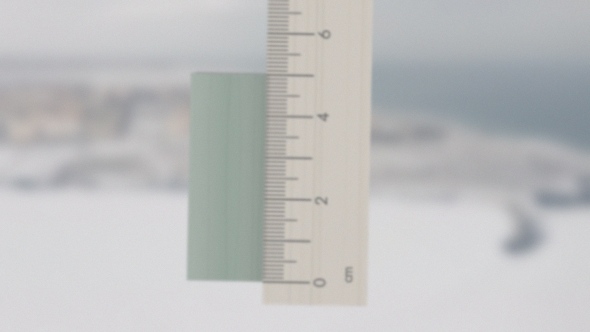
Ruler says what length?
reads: 5 cm
